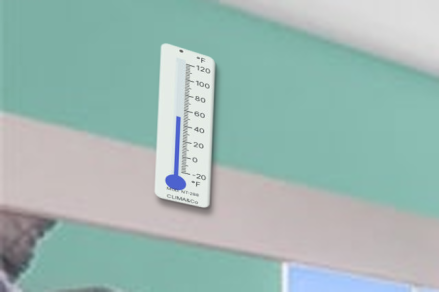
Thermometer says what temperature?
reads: 50 °F
